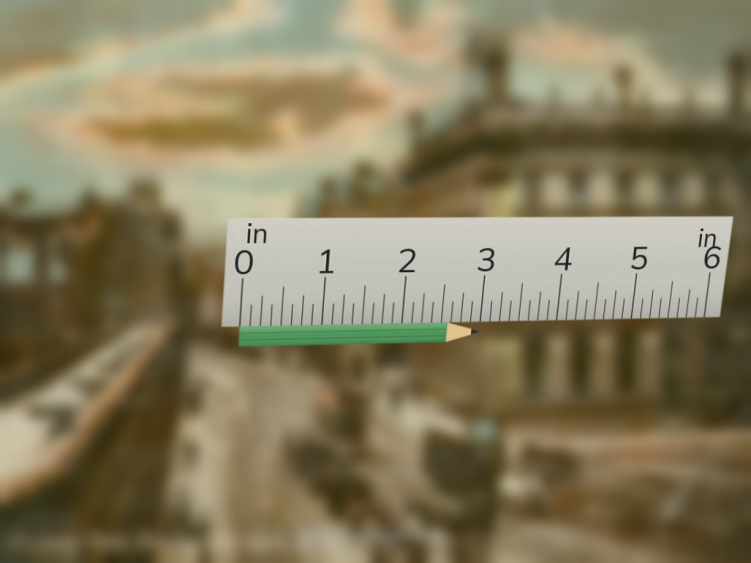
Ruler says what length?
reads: 3 in
